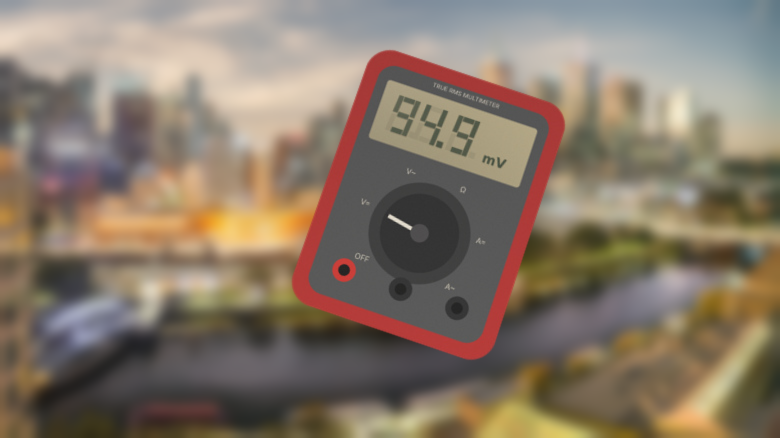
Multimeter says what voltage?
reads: 94.9 mV
